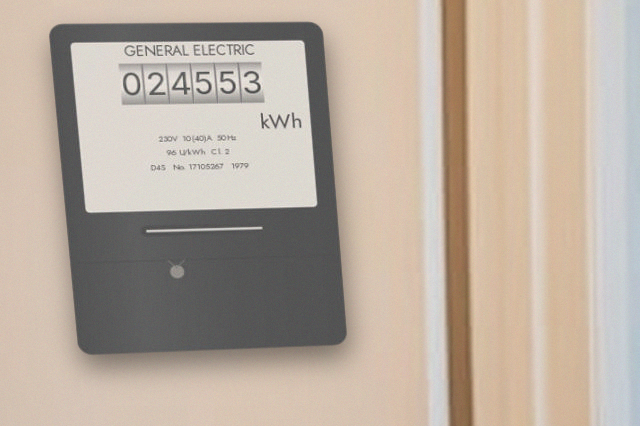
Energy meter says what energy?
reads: 24553 kWh
